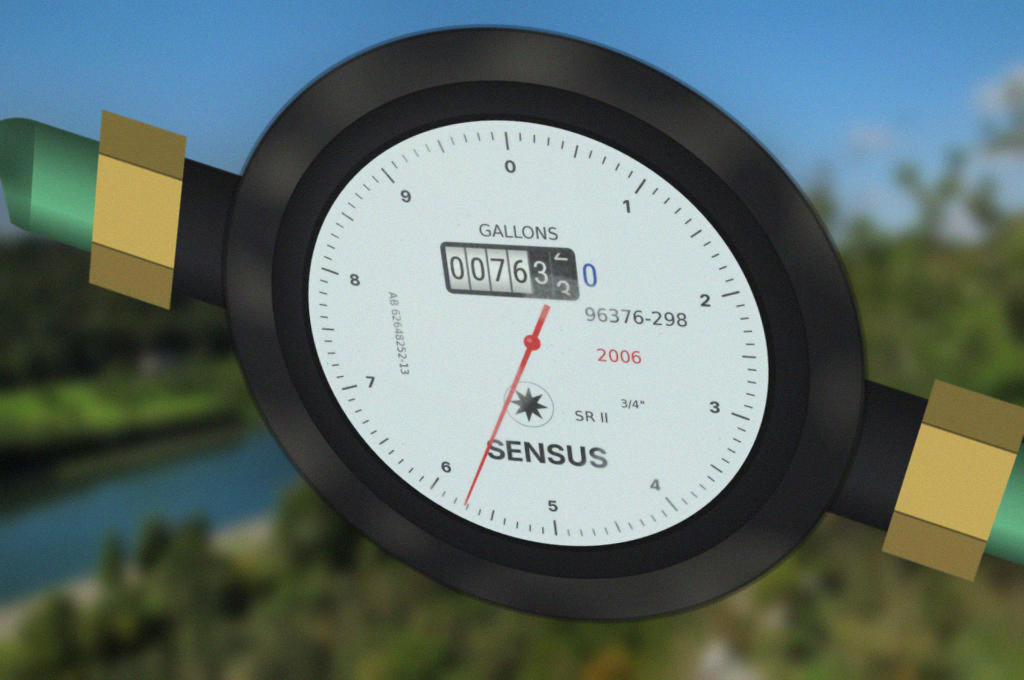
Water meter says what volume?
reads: 76325.7 gal
